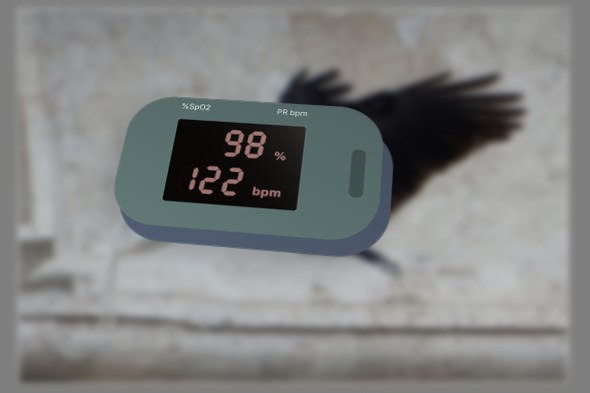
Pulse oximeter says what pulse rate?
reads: 122 bpm
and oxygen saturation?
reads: 98 %
